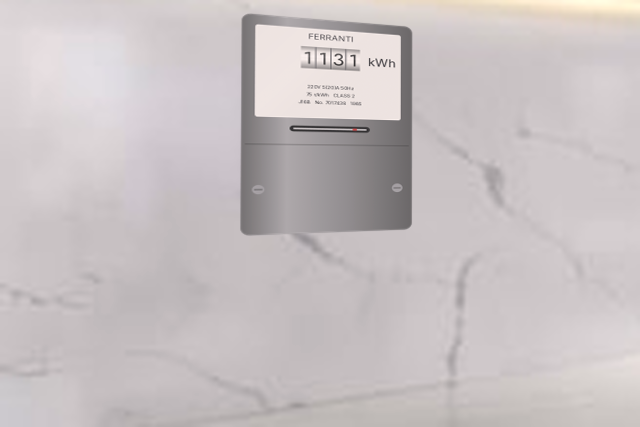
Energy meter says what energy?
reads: 1131 kWh
